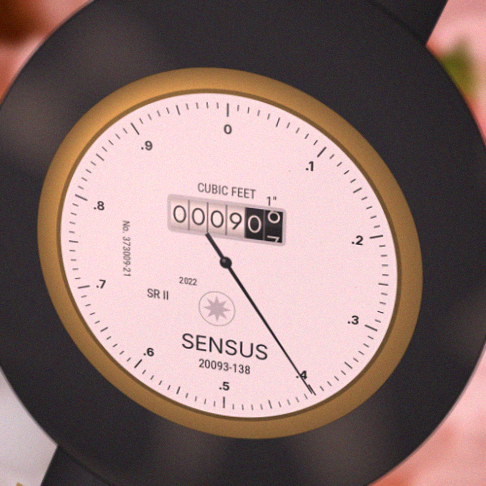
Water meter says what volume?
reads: 906.40 ft³
